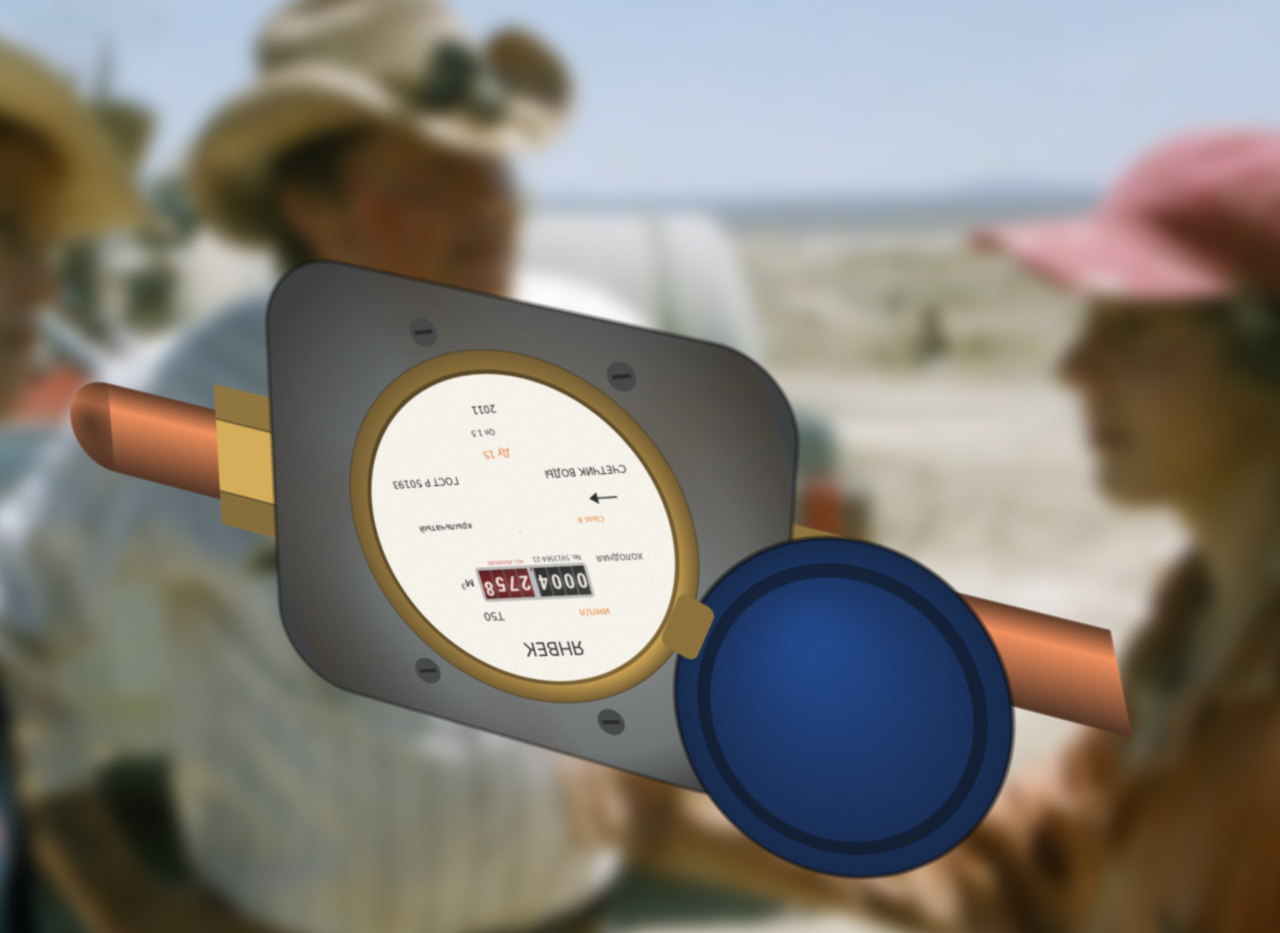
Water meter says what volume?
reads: 4.2758 m³
